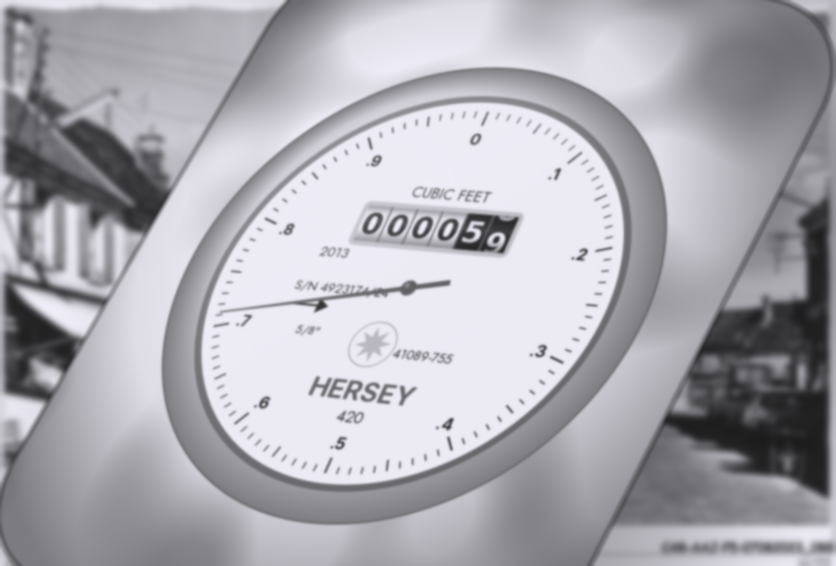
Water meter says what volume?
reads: 58.71 ft³
